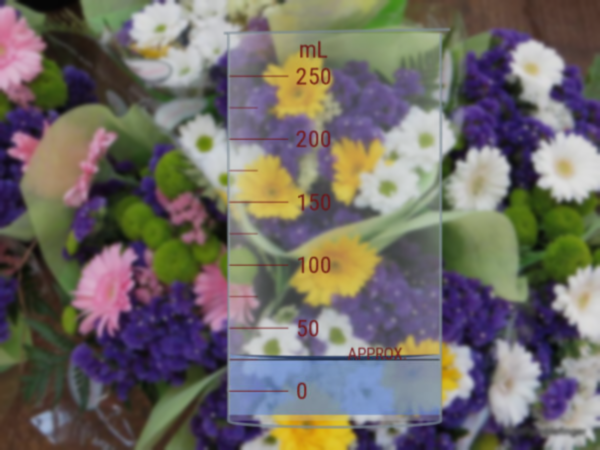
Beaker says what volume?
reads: 25 mL
